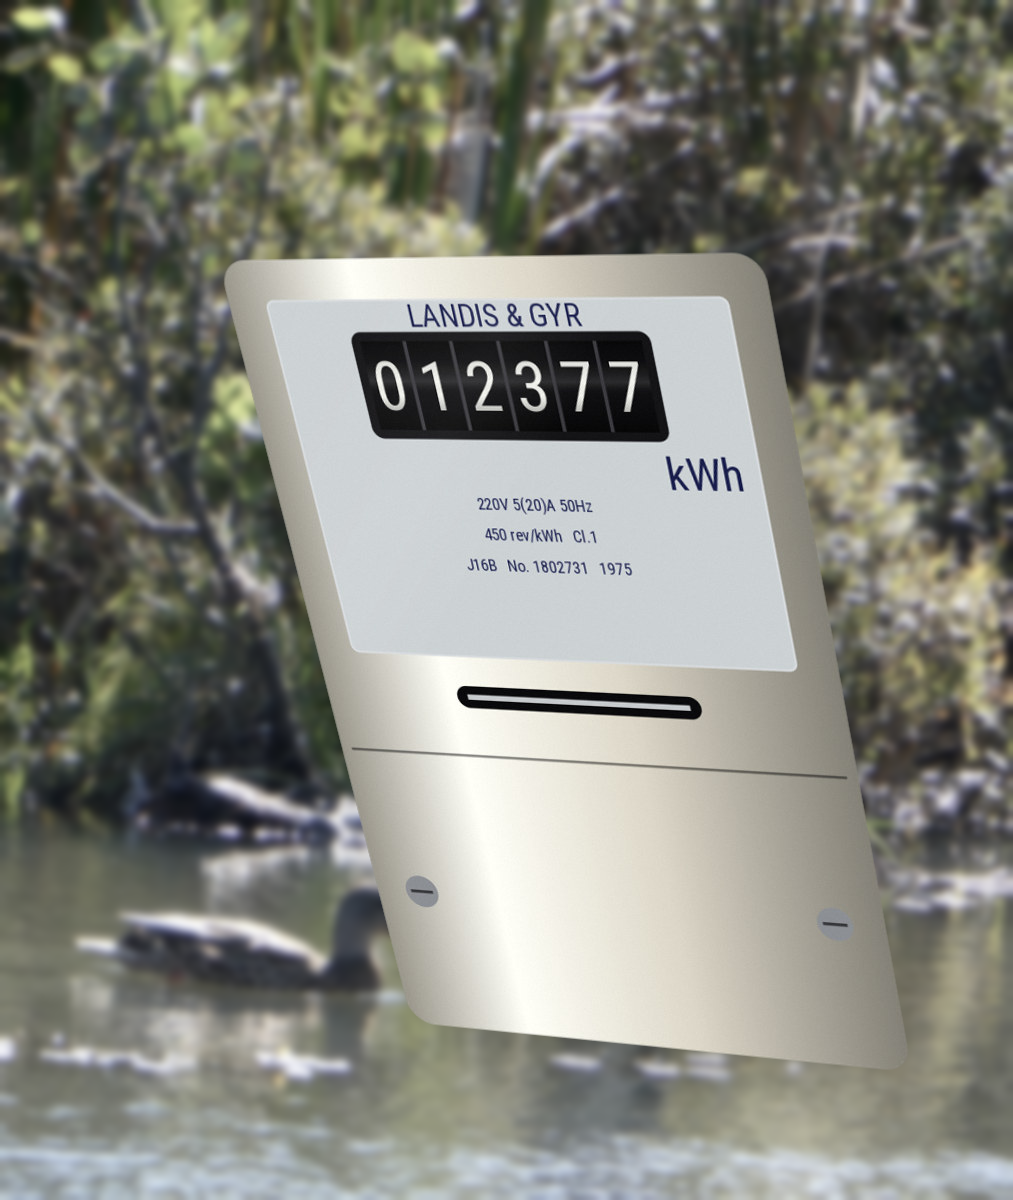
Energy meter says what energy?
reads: 12377 kWh
